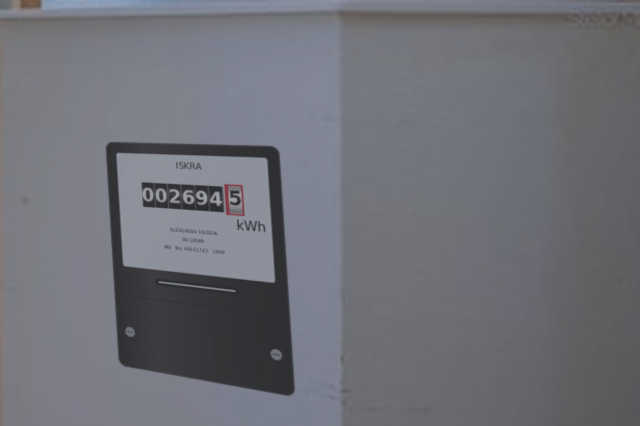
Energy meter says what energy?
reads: 2694.5 kWh
